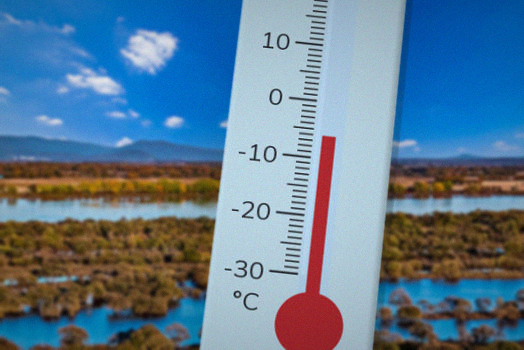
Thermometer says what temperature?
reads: -6 °C
